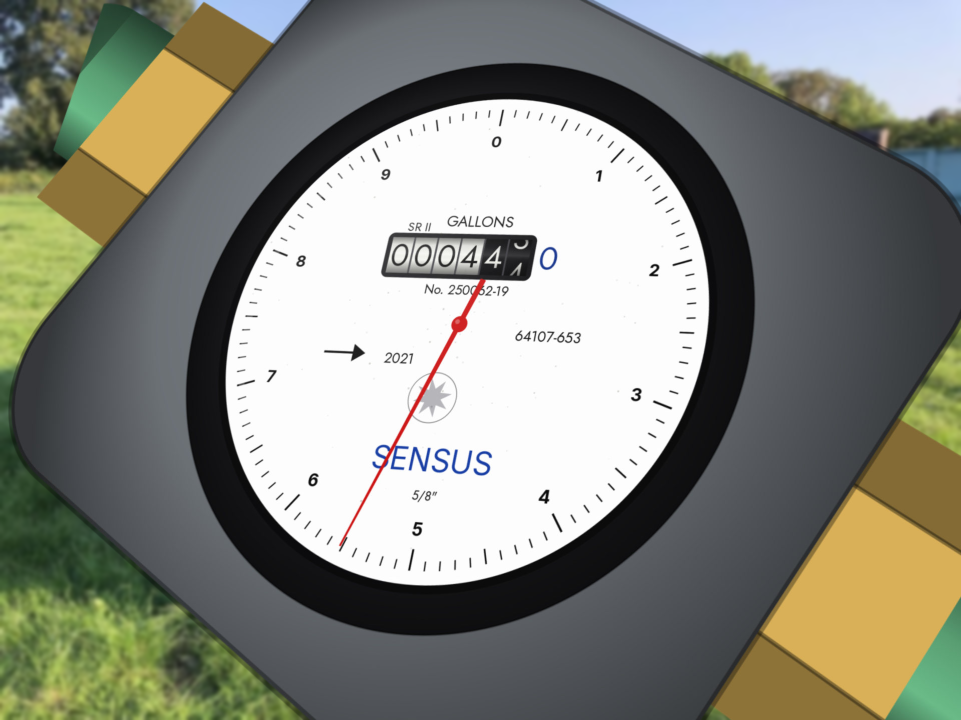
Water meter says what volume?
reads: 4435.5 gal
